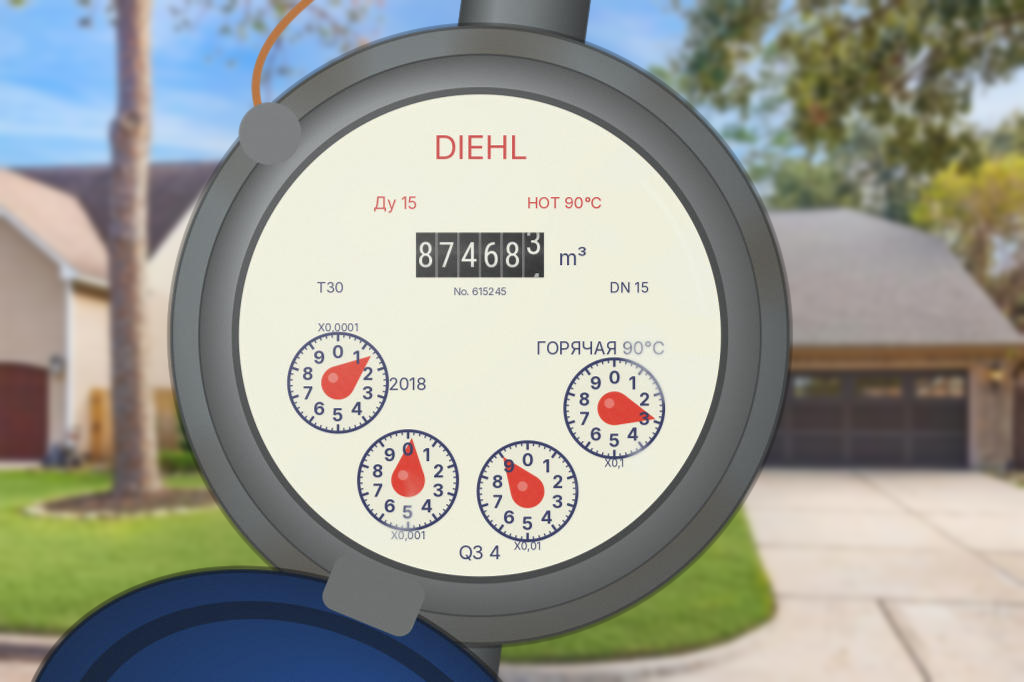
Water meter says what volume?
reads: 874683.2901 m³
